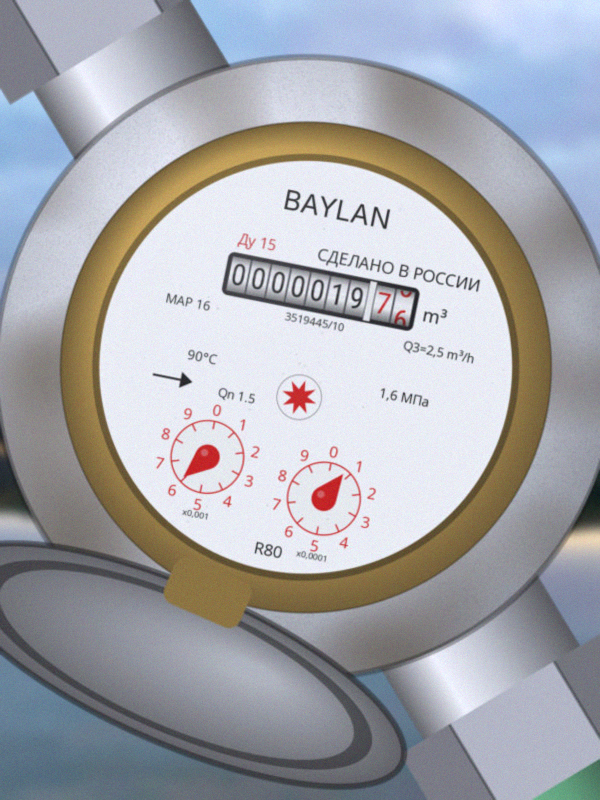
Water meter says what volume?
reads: 19.7560 m³
